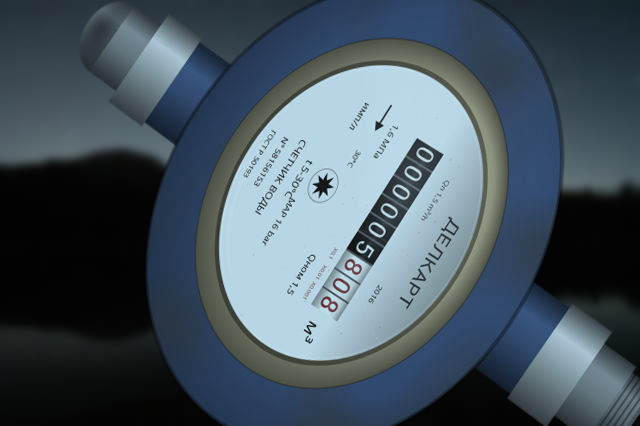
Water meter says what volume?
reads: 5.808 m³
